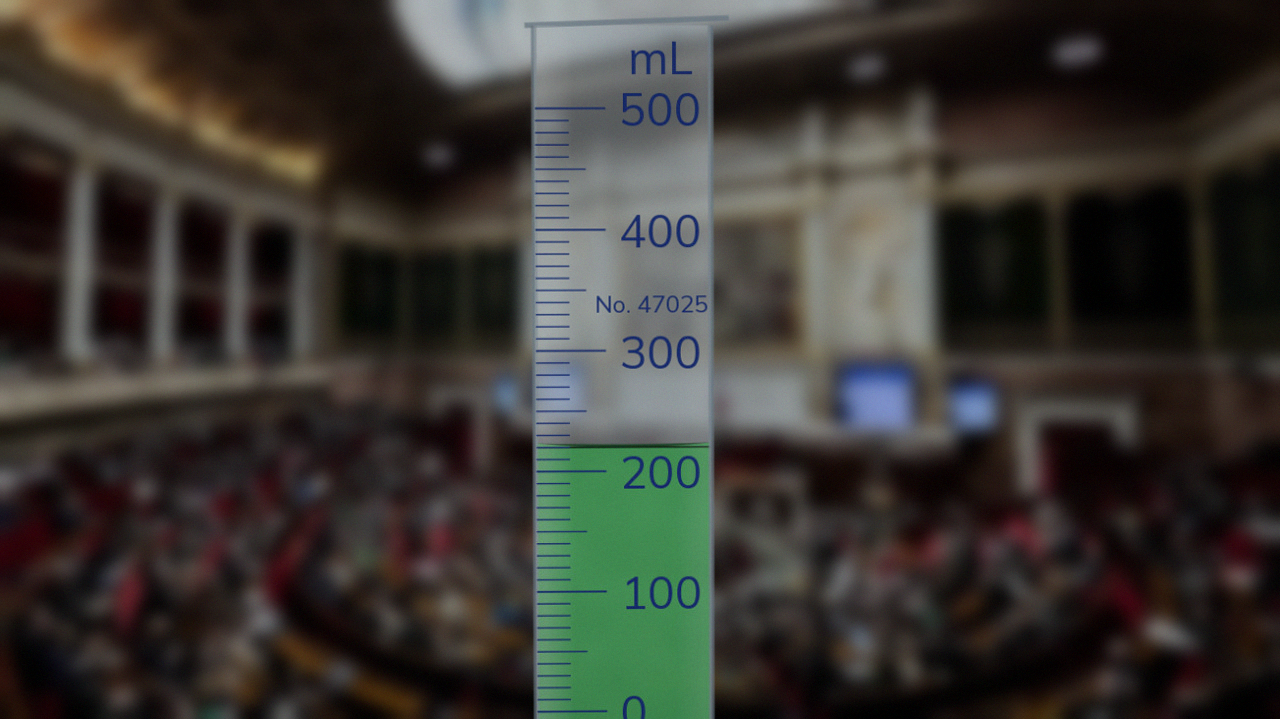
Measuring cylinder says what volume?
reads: 220 mL
